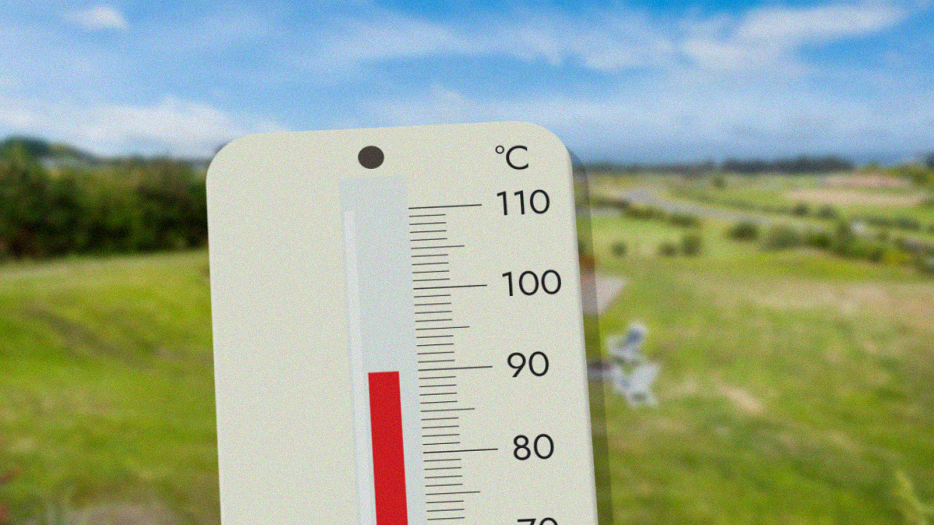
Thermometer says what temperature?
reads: 90 °C
